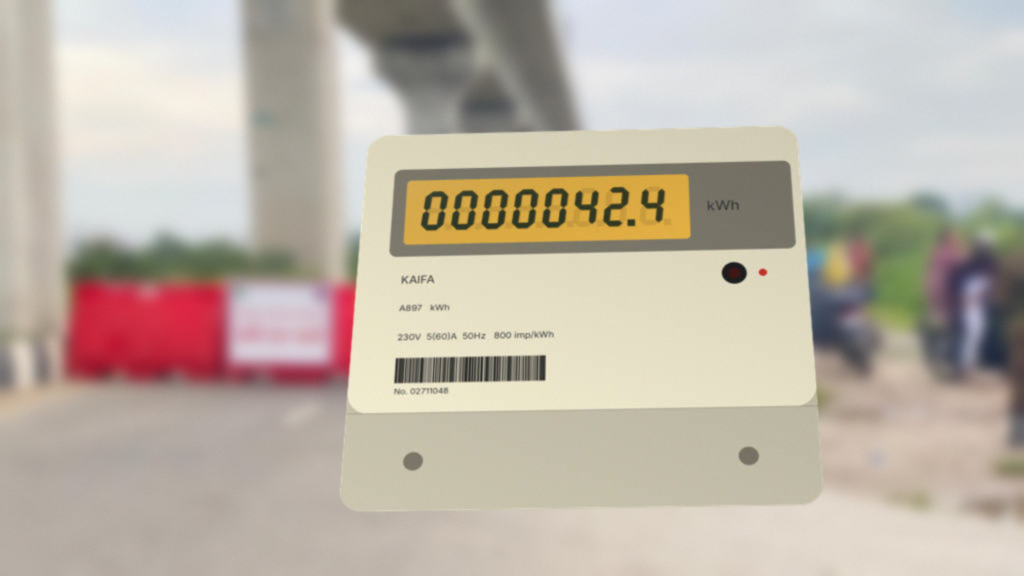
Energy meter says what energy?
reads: 42.4 kWh
